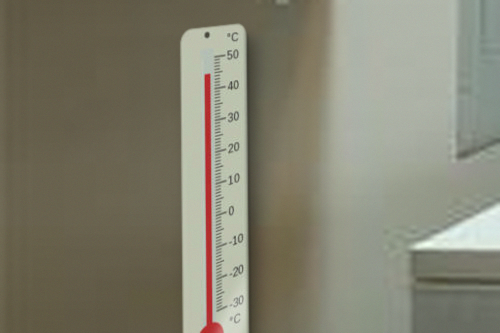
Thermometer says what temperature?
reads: 45 °C
